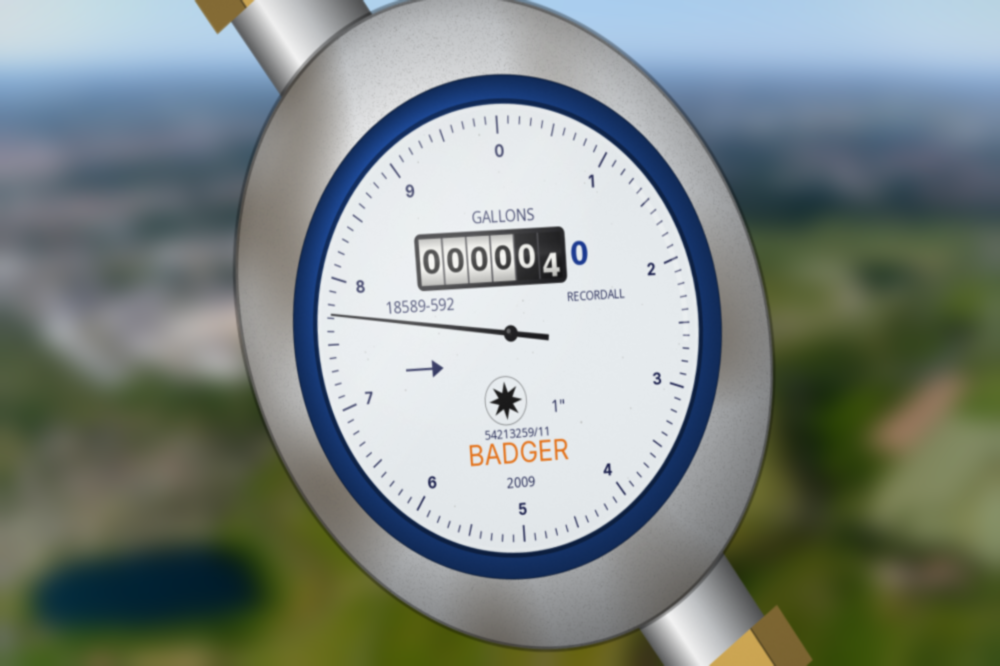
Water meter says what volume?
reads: 37.7 gal
